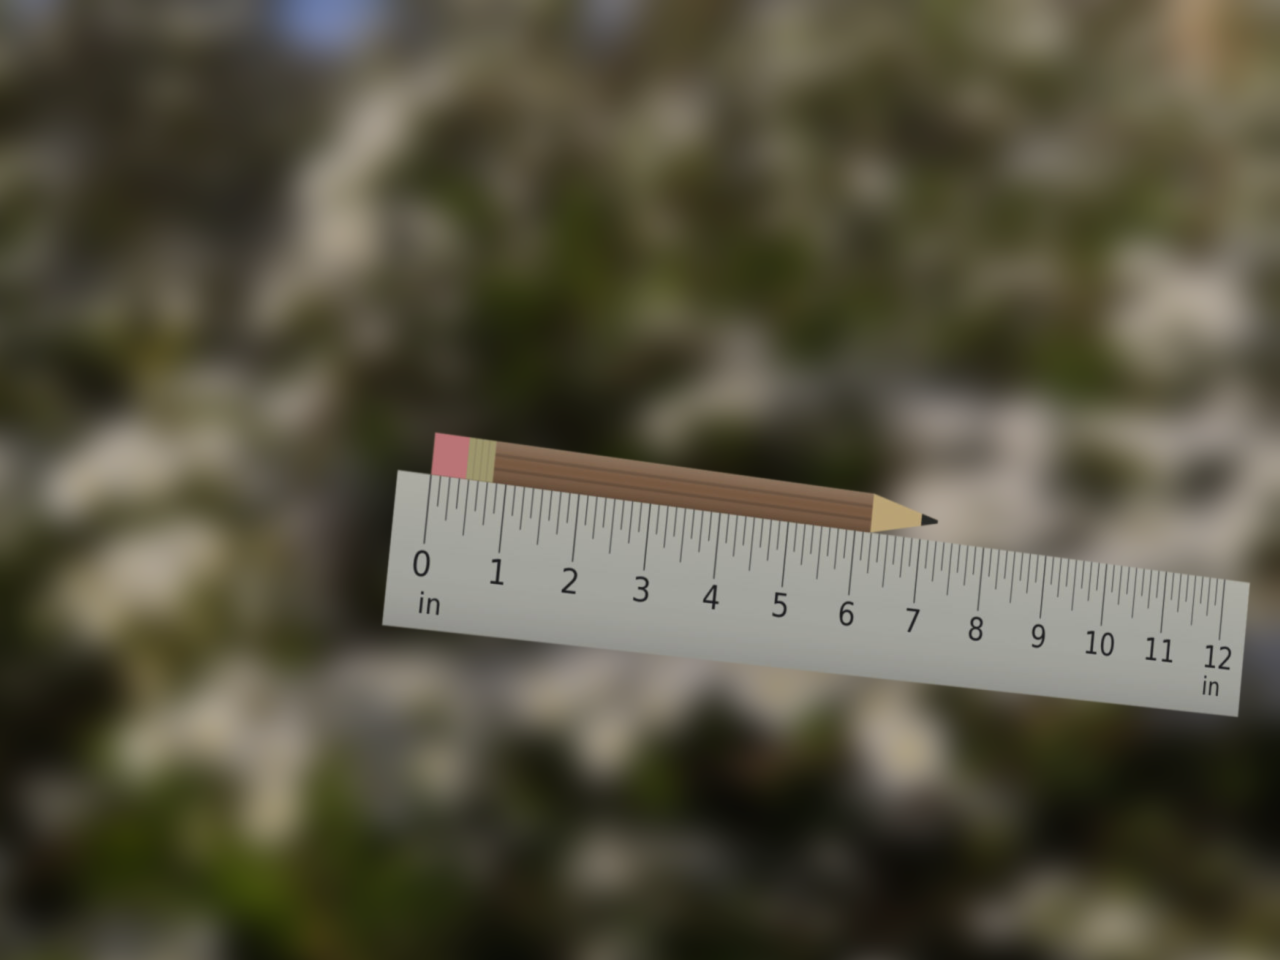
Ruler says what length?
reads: 7.25 in
